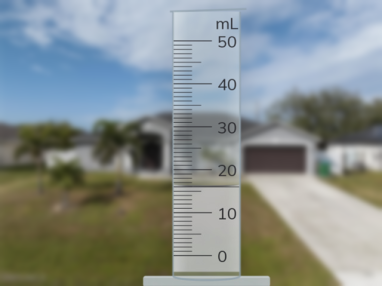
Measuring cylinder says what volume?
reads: 16 mL
